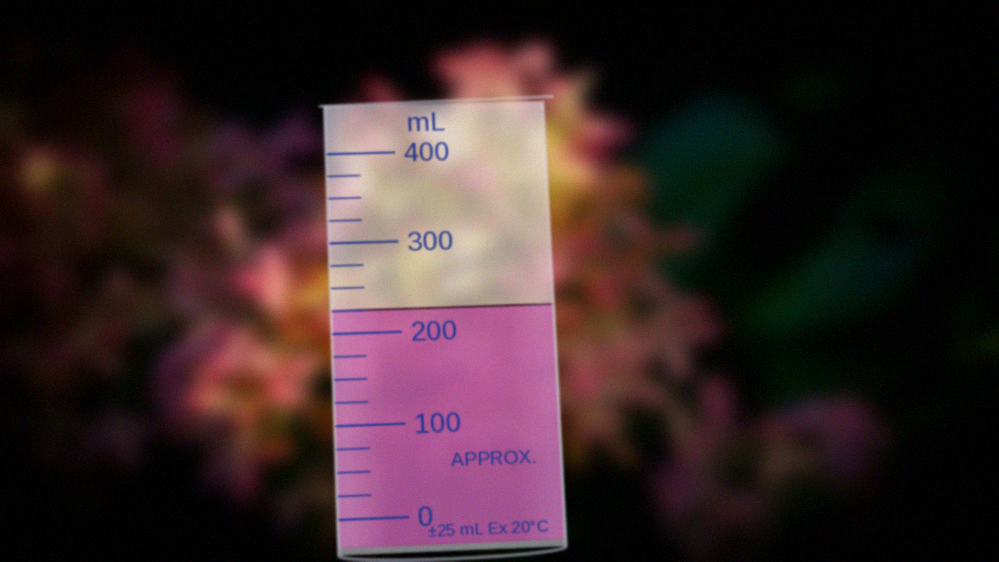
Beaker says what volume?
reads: 225 mL
